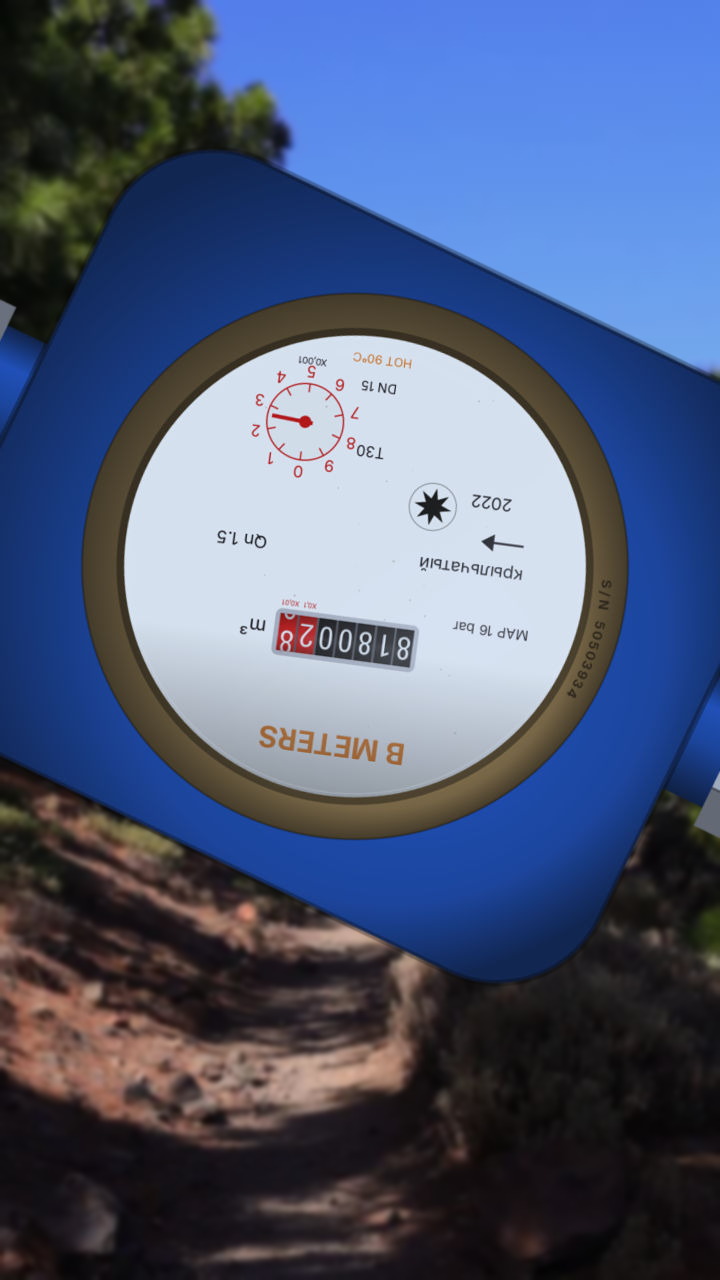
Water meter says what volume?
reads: 81800.282 m³
